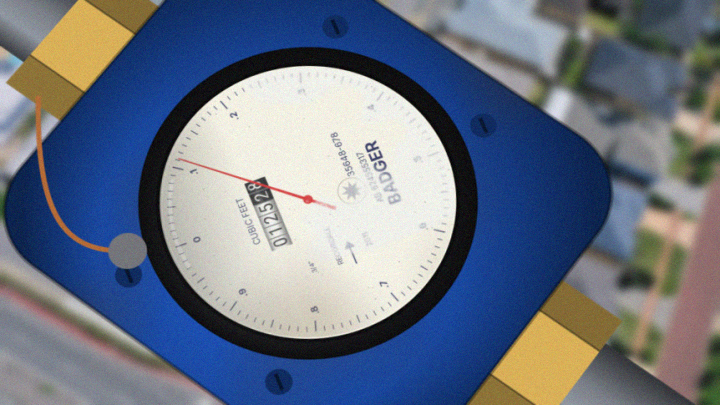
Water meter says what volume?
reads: 12528.11 ft³
